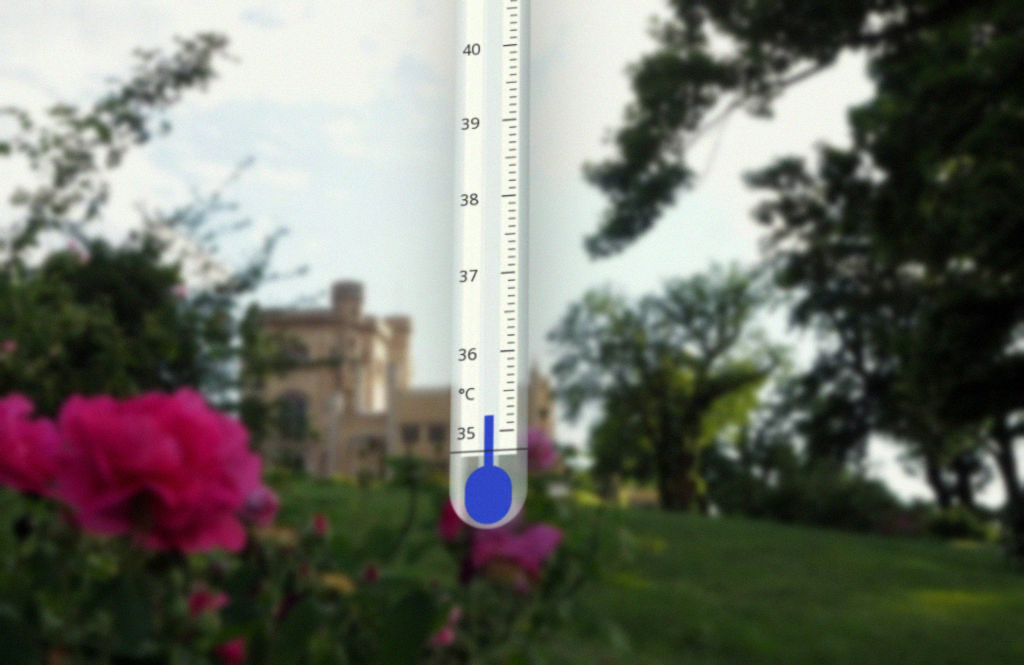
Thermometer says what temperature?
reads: 35.2 °C
